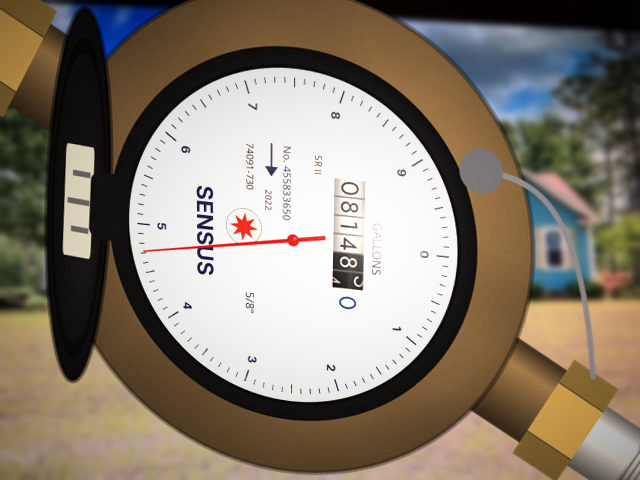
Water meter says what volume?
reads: 814834.7 gal
